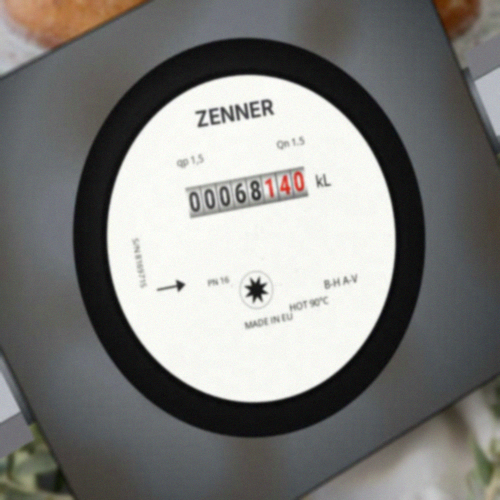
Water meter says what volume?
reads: 68.140 kL
